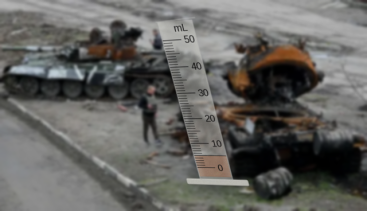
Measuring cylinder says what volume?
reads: 5 mL
